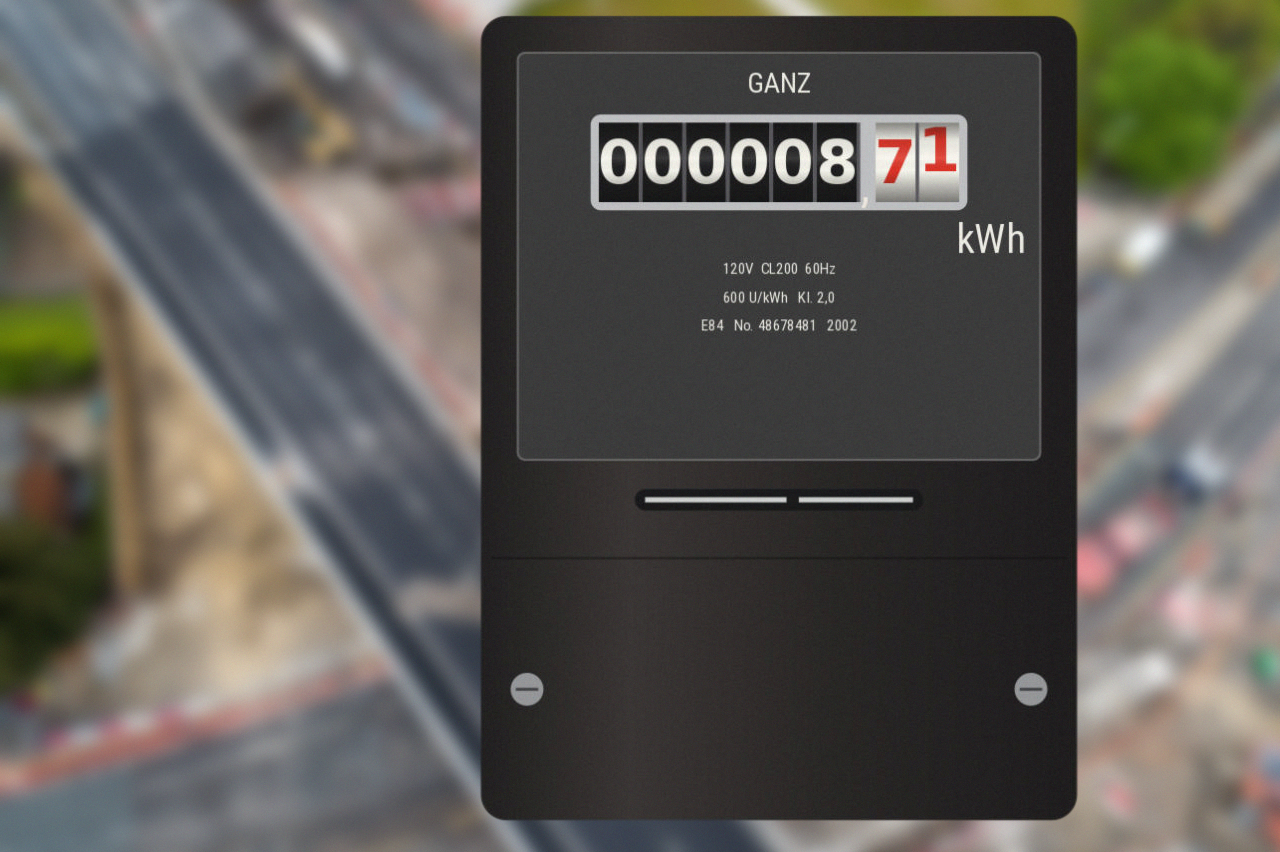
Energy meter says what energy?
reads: 8.71 kWh
